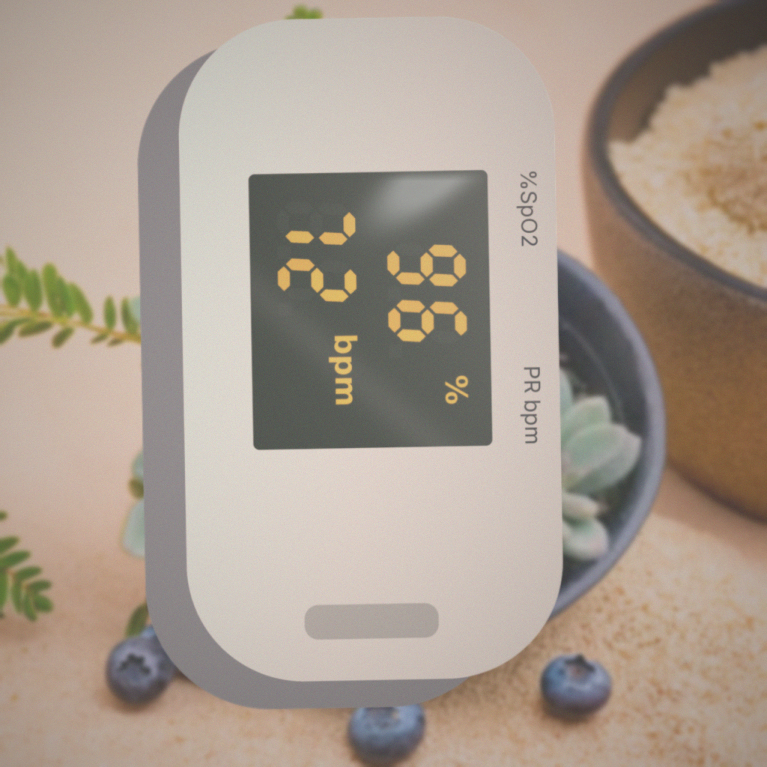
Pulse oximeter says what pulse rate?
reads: 72 bpm
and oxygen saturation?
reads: 96 %
